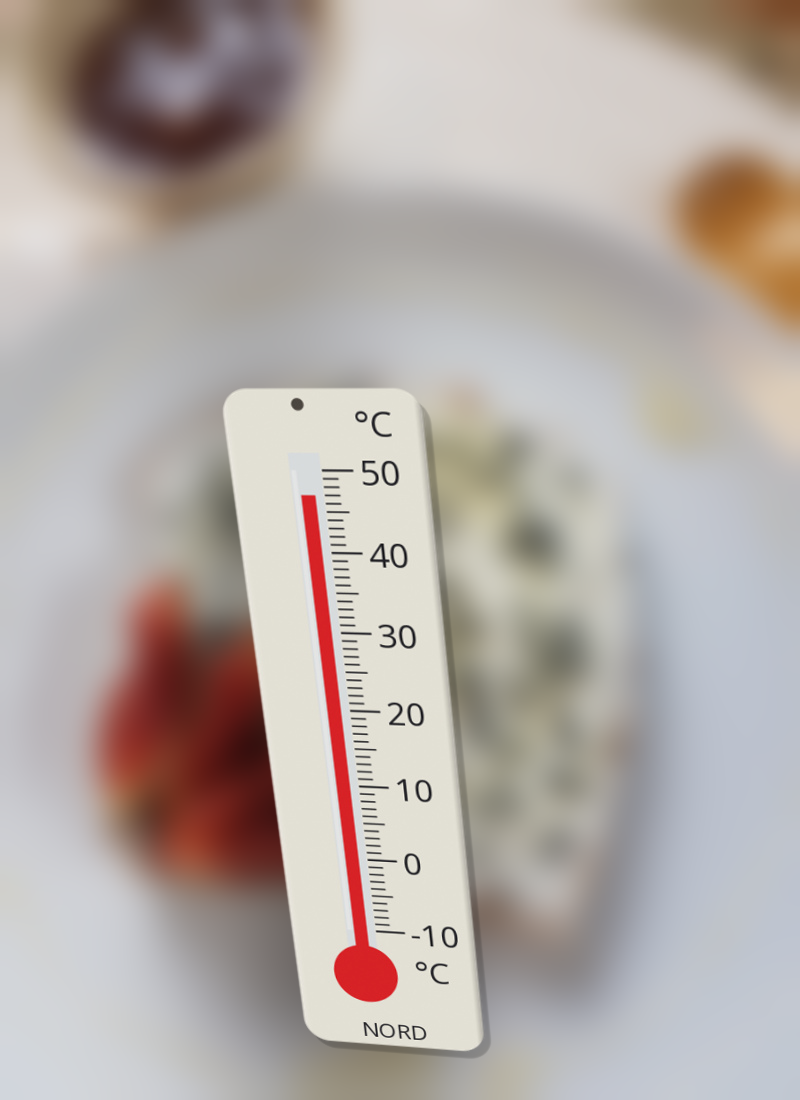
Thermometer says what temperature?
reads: 47 °C
